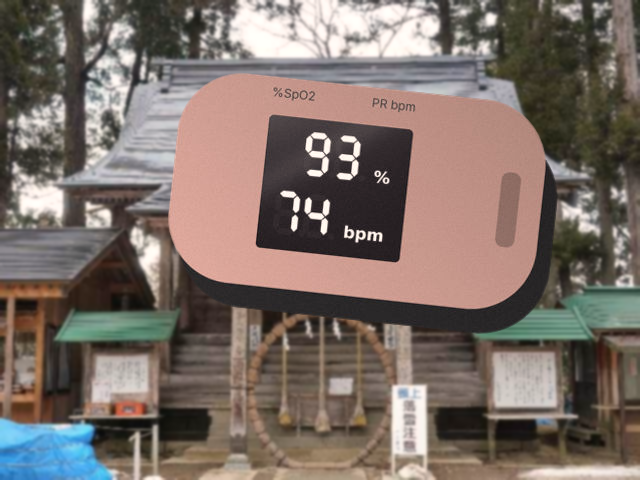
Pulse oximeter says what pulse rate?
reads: 74 bpm
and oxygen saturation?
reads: 93 %
